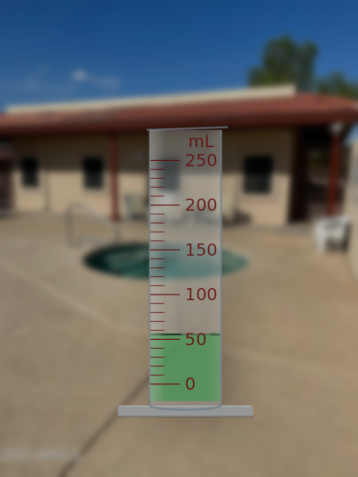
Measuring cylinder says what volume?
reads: 55 mL
